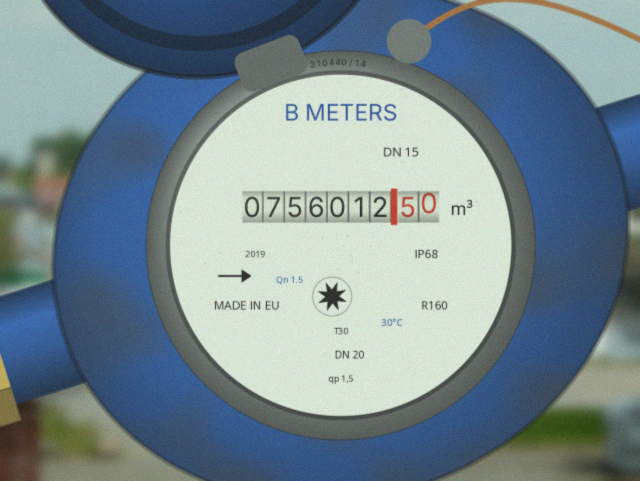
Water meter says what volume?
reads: 756012.50 m³
